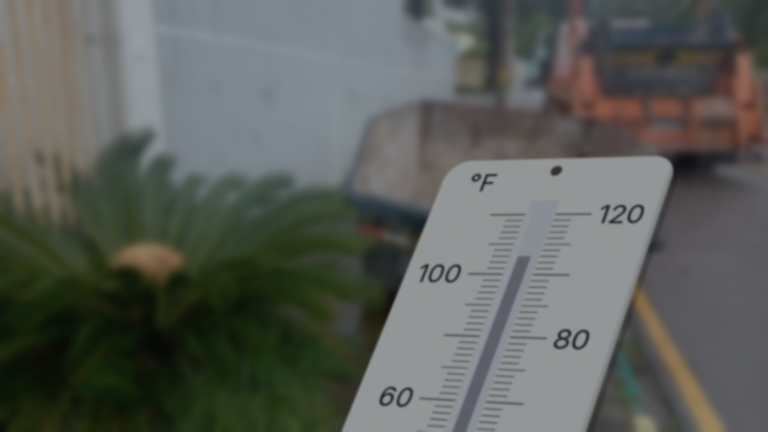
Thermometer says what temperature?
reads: 106 °F
